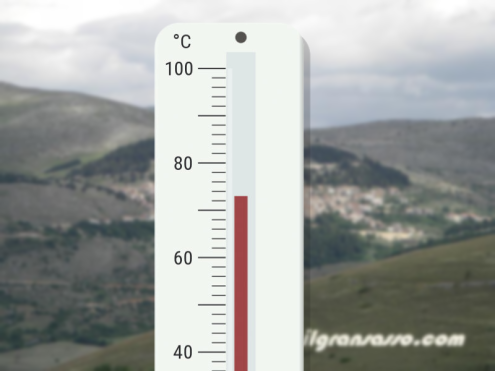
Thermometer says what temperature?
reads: 73 °C
